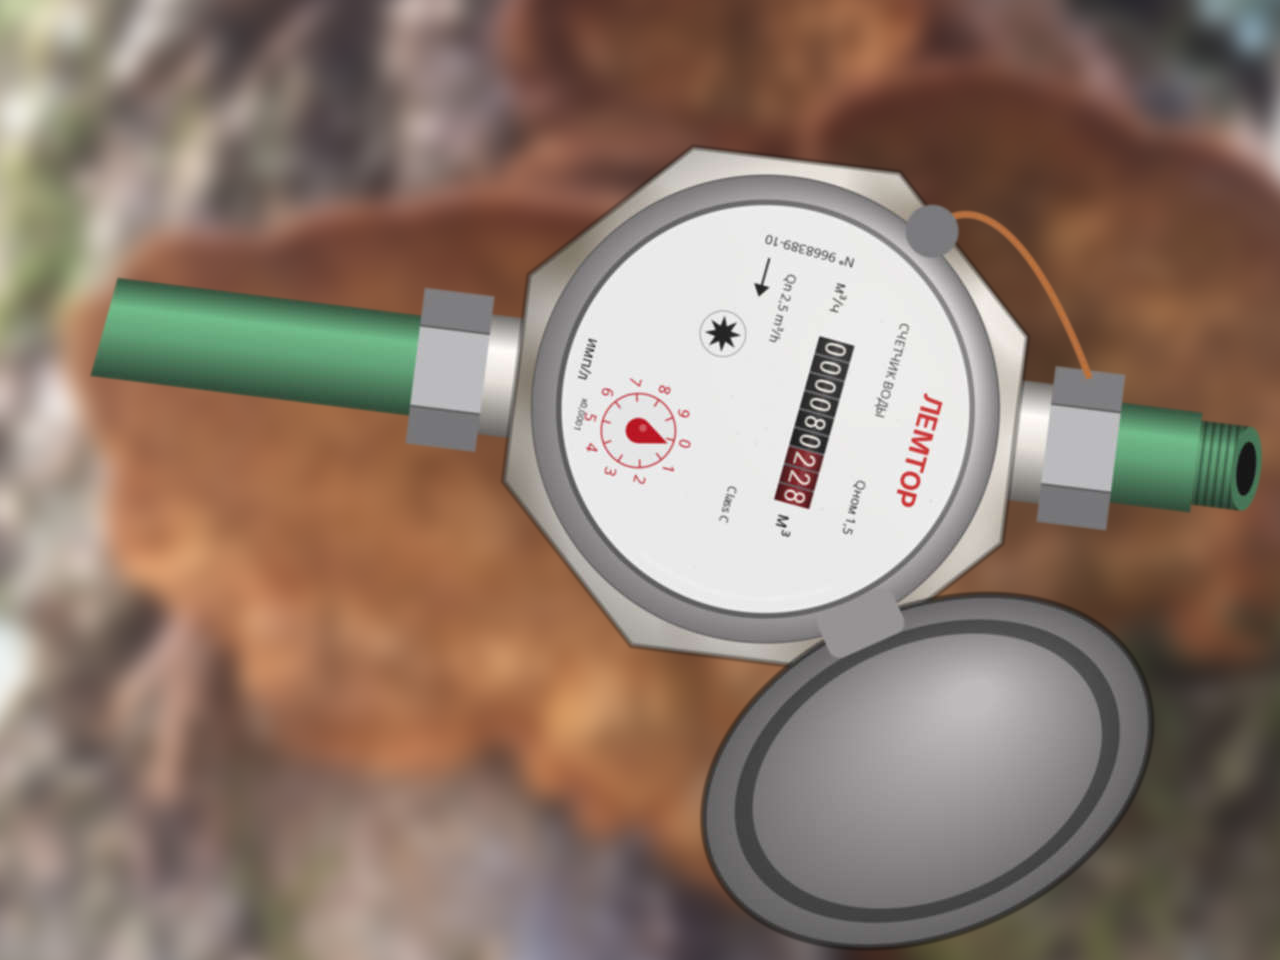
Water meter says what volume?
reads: 80.2280 m³
